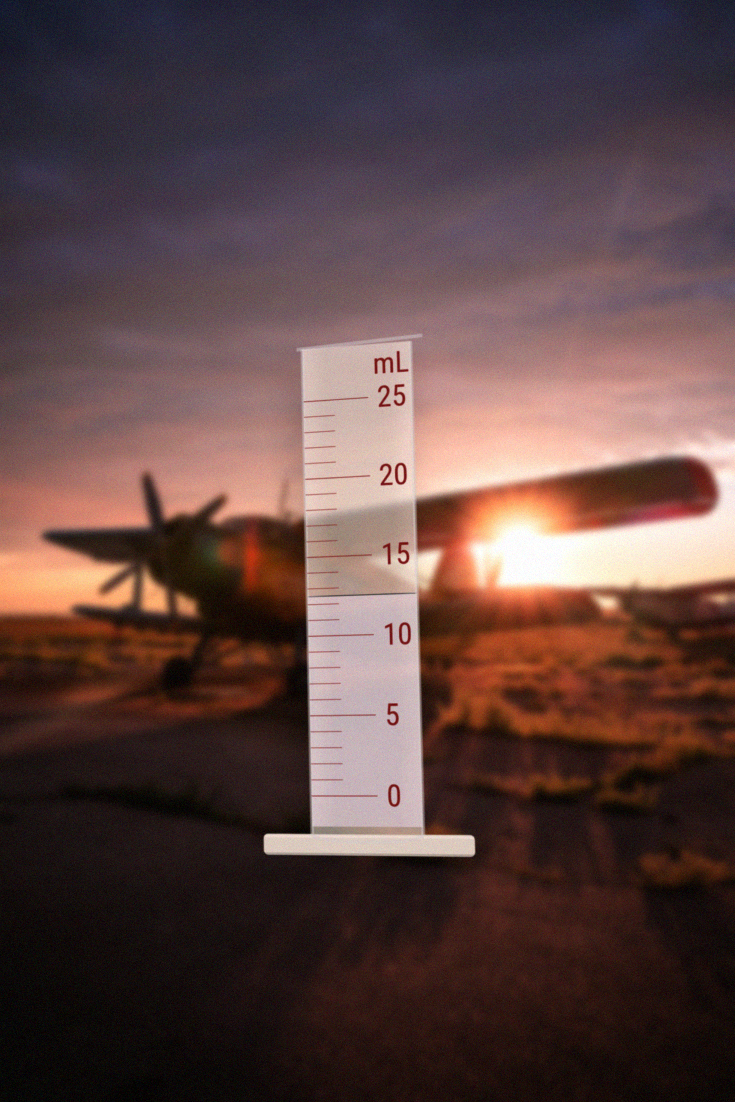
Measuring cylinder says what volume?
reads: 12.5 mL
